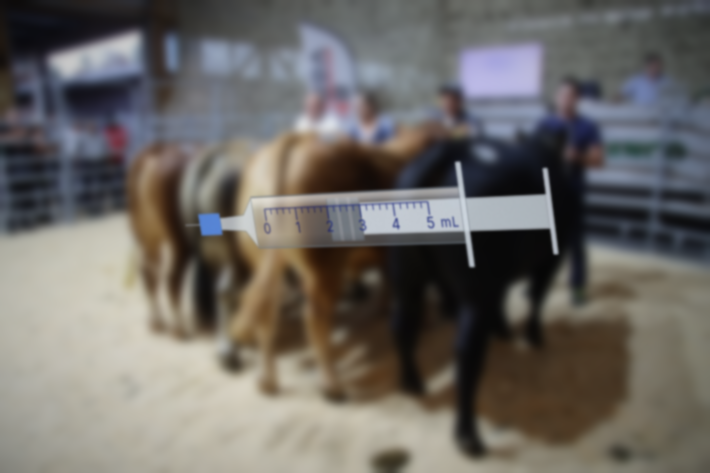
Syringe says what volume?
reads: 2 mL
